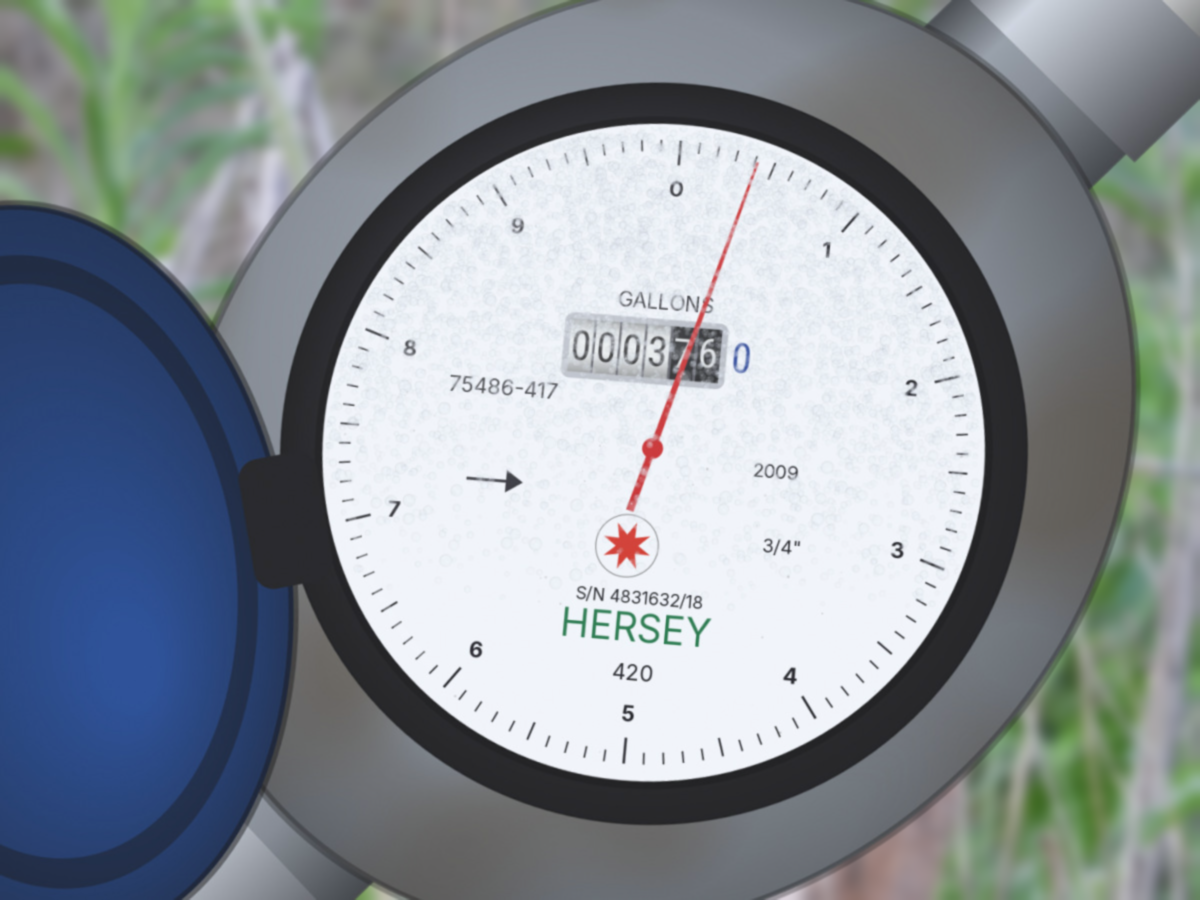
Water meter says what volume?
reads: 3760.4 gal
